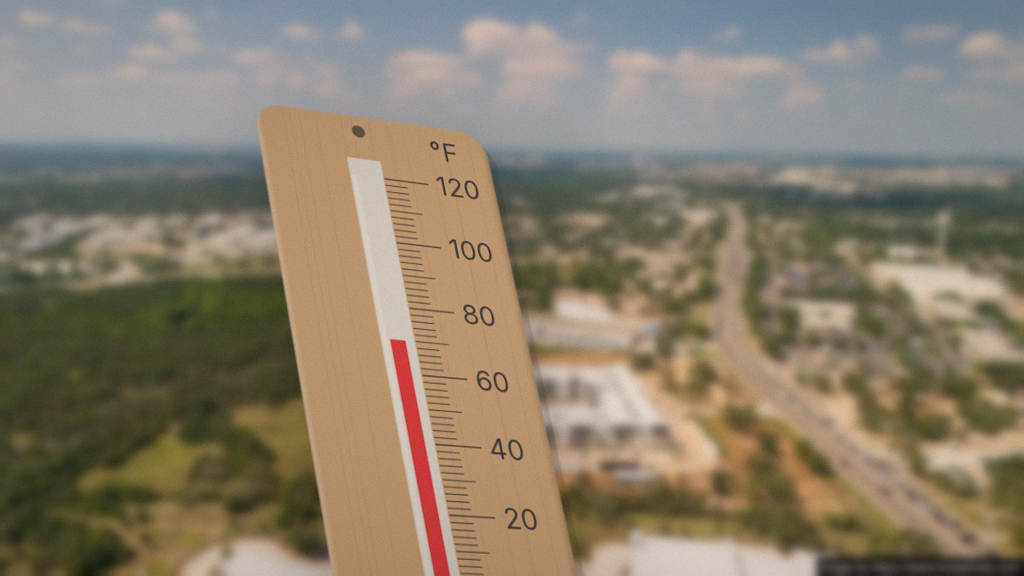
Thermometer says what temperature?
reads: 70 °F
